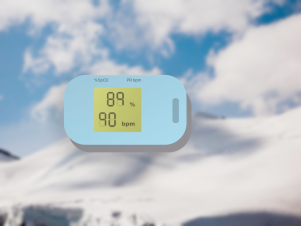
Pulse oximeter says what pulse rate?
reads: 90 bpm
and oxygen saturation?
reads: 89 %
